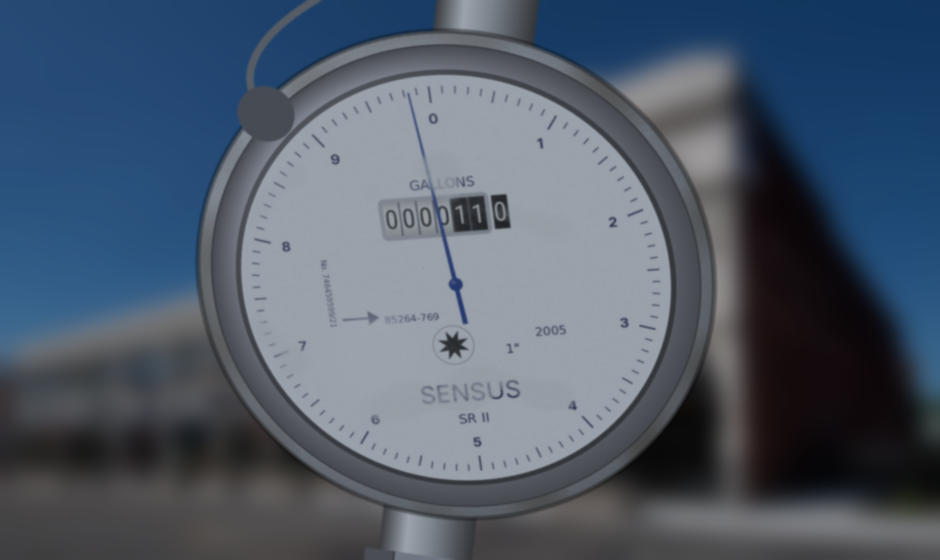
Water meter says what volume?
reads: 109.8 gal
